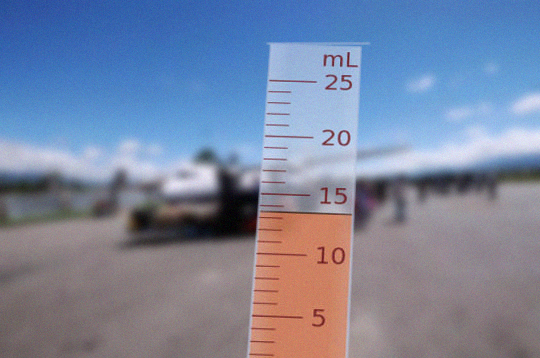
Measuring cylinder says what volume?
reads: 13.5 mL
